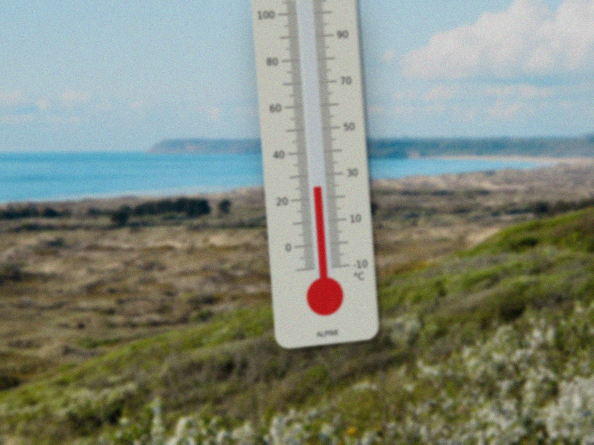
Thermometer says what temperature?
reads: 25 °C
